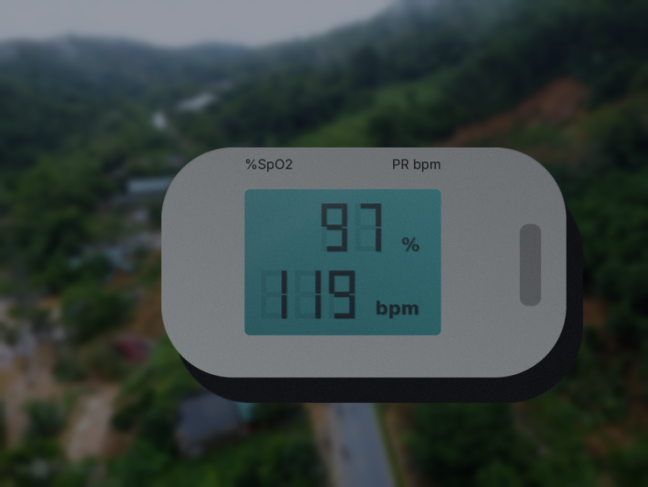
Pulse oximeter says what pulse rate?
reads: 119 bpm
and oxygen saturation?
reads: 97 %
